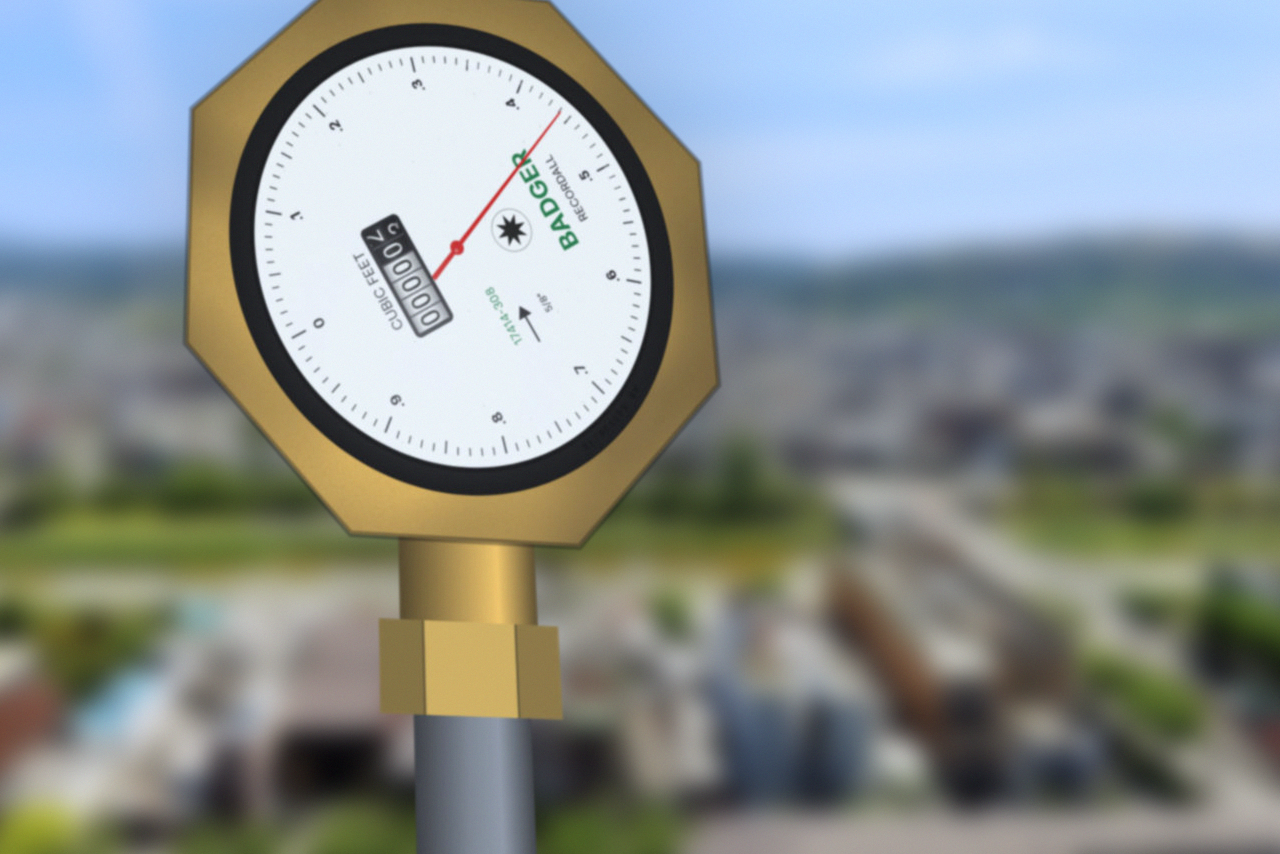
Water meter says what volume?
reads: 2.44 ft³
